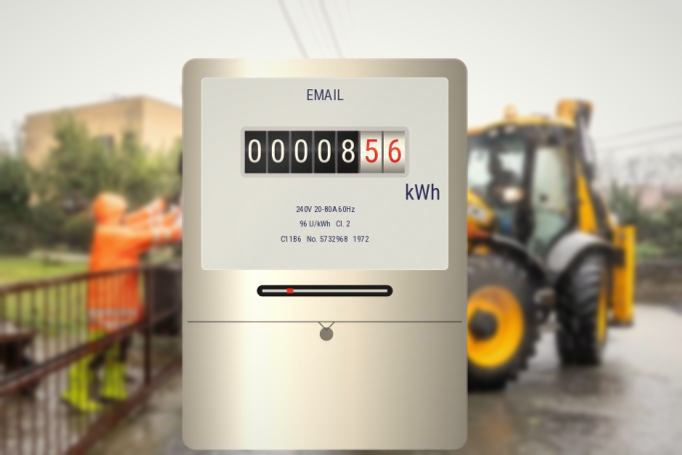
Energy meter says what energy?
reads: 8.56 kWh
